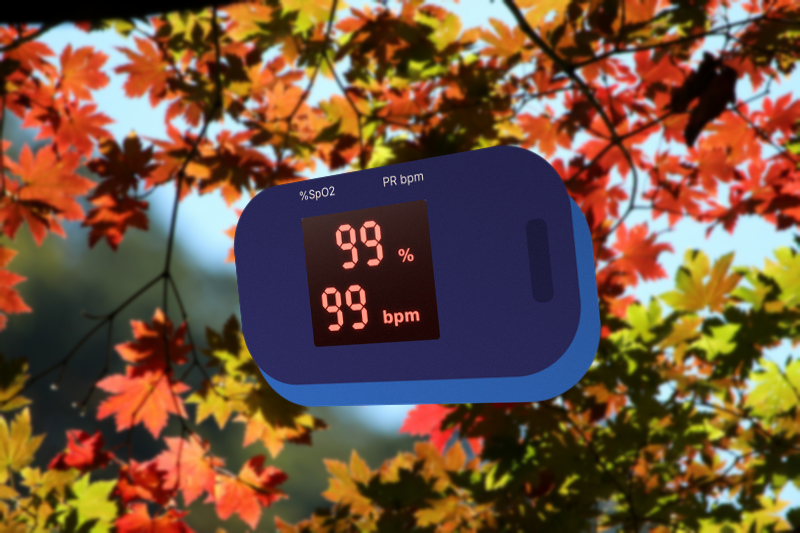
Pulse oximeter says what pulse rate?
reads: 99 bpm
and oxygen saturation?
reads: 99 %
